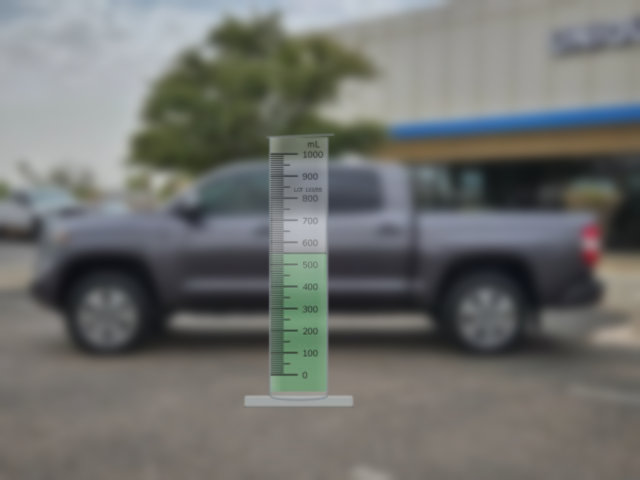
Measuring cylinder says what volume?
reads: 550 mL
